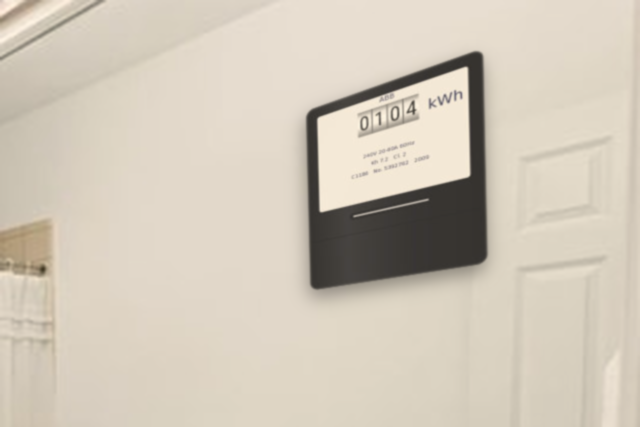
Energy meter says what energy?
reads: 104 kWh
